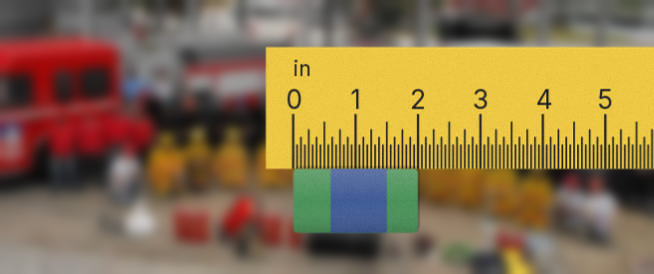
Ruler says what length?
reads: 2 in
